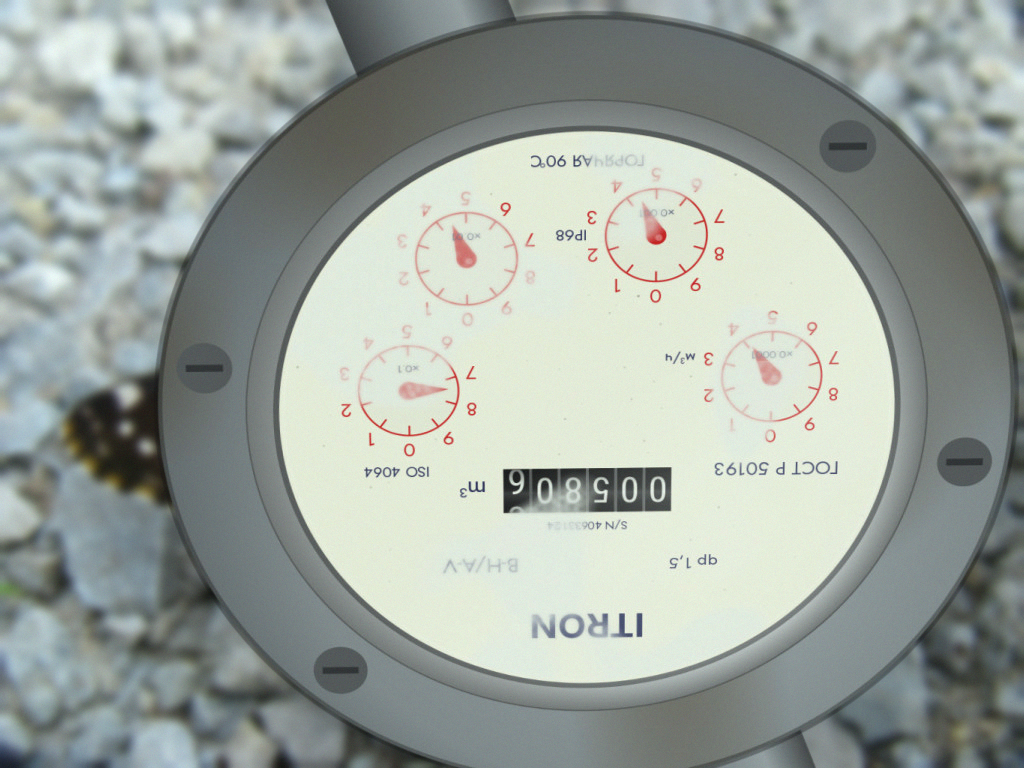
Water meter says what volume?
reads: 5805.7444 m³
